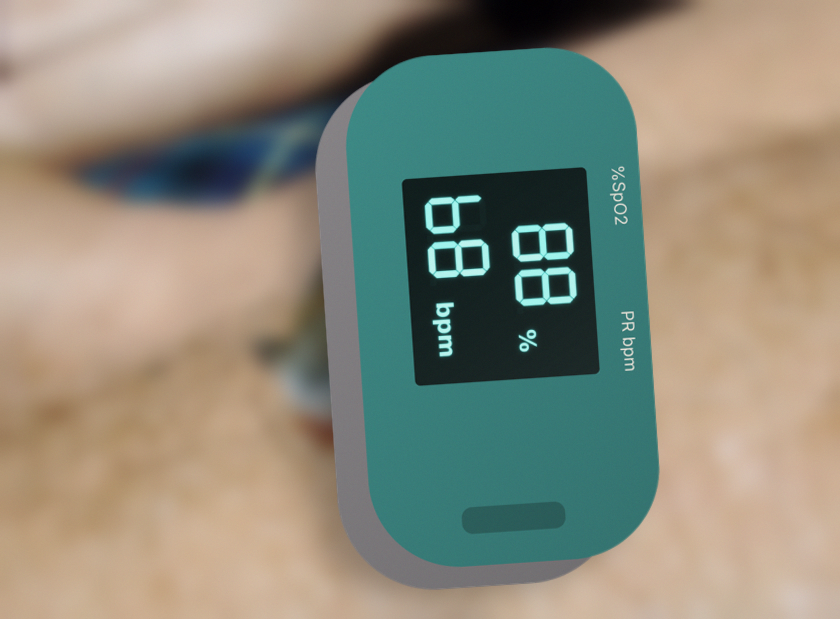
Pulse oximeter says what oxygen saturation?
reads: 88 %
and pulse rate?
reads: 68 bpm
